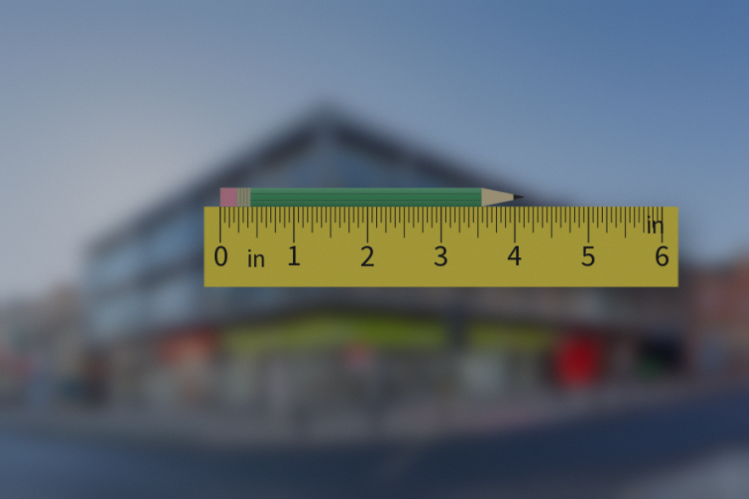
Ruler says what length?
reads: 4.125 in
